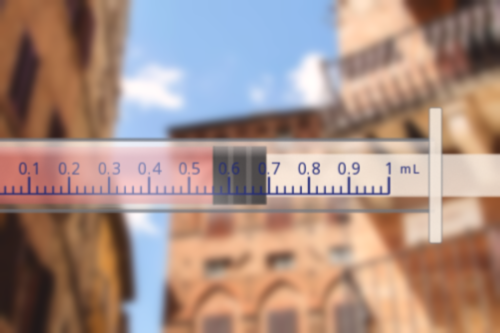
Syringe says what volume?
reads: 0.56 mL
